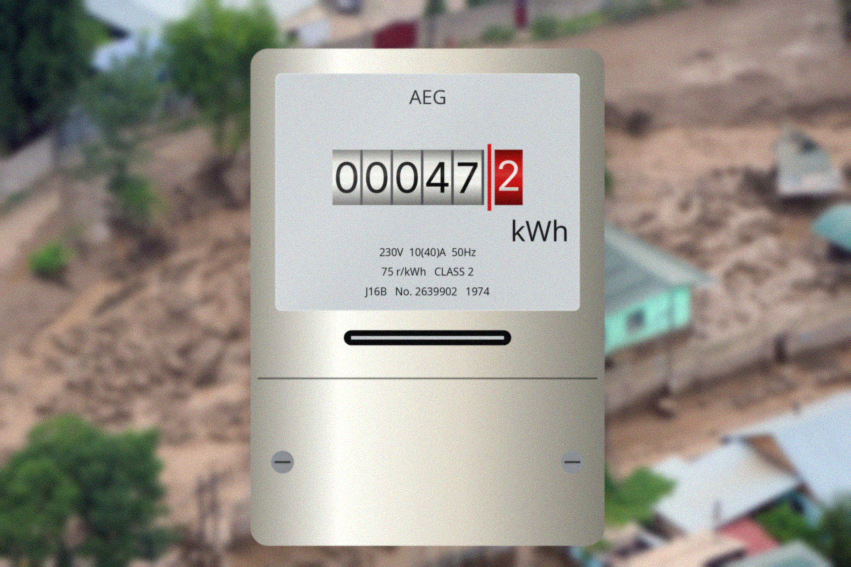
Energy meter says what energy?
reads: 47.2 kWh
